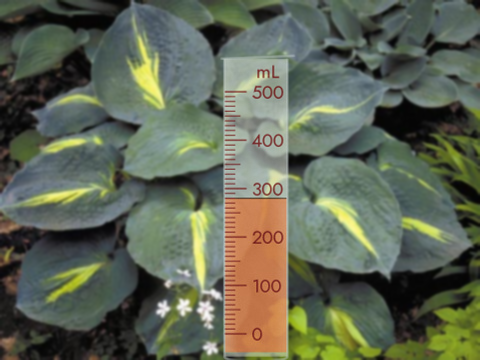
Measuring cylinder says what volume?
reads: 280 mL
